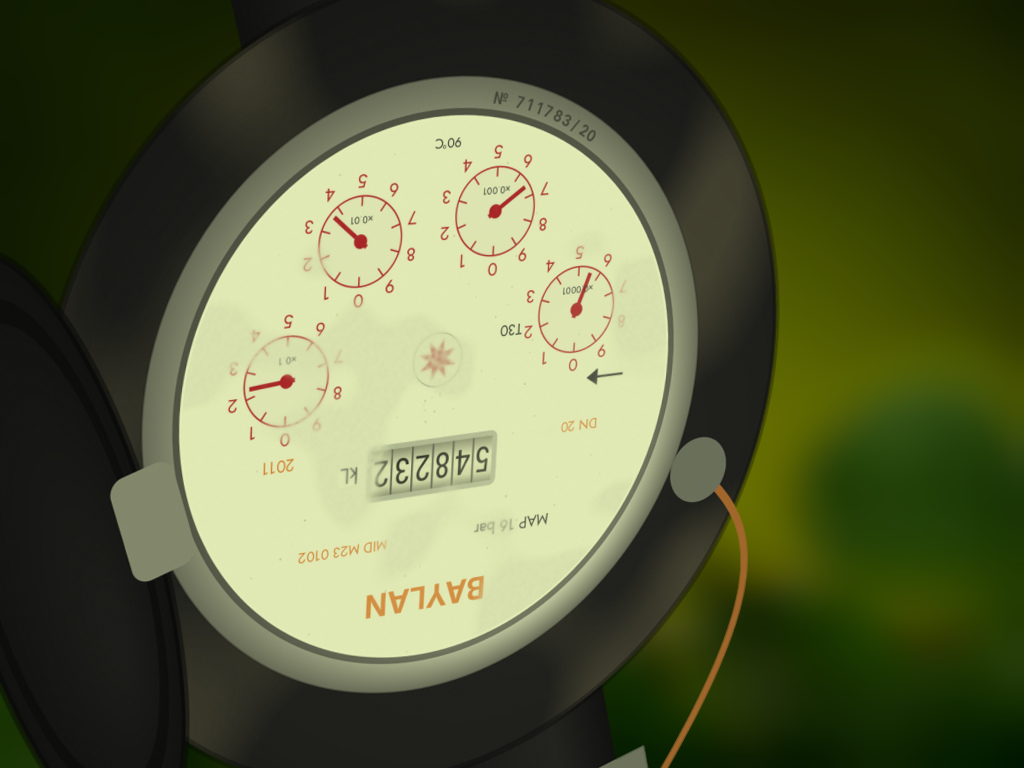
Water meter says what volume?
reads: 548232.2365 kL
